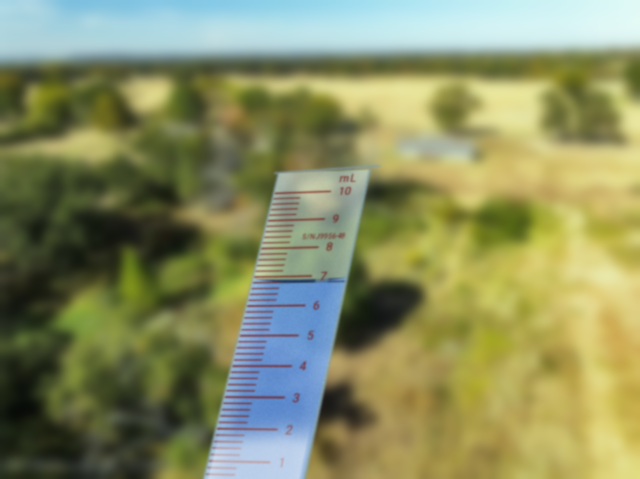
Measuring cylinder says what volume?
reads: 6.8 mL
